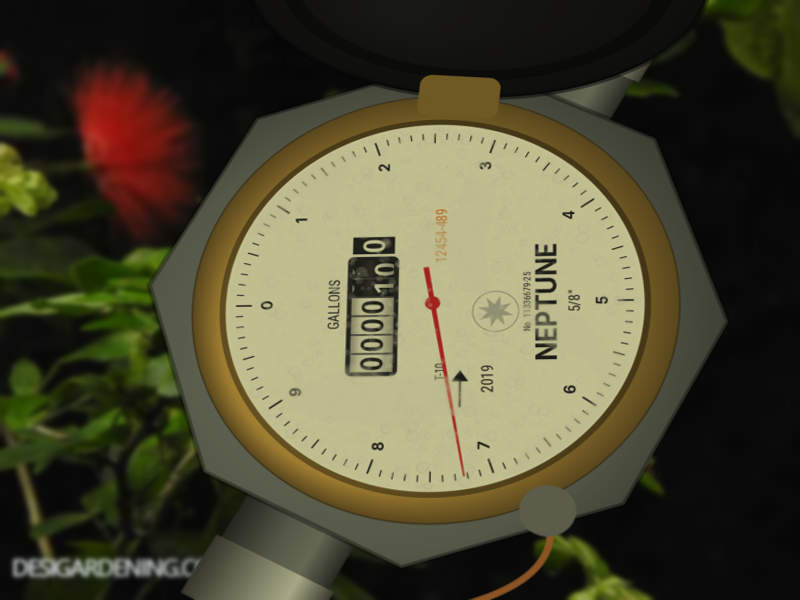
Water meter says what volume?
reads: 97.2 gal
